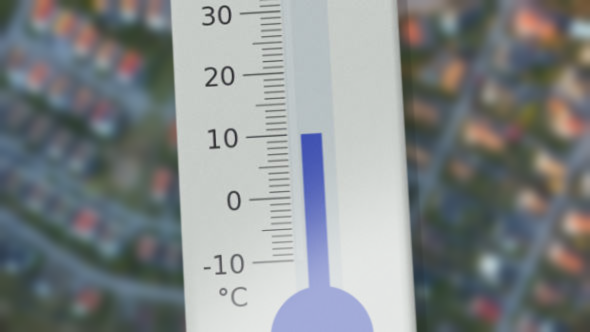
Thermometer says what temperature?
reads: 10 °C
